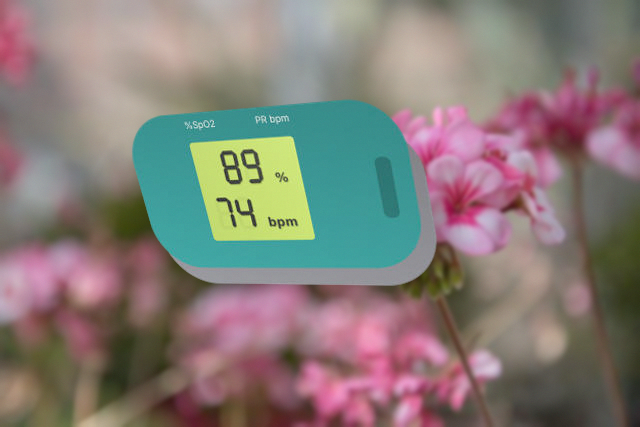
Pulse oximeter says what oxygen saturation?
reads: 89 %
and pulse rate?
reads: 74 bpm
